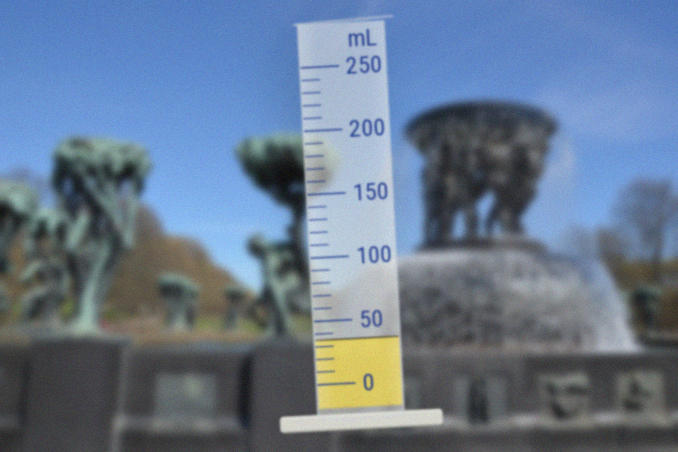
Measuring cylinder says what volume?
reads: 35 mL
